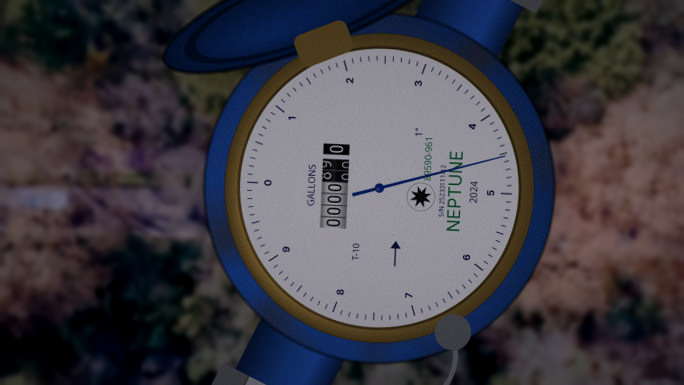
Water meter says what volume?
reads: 894.5 gal
